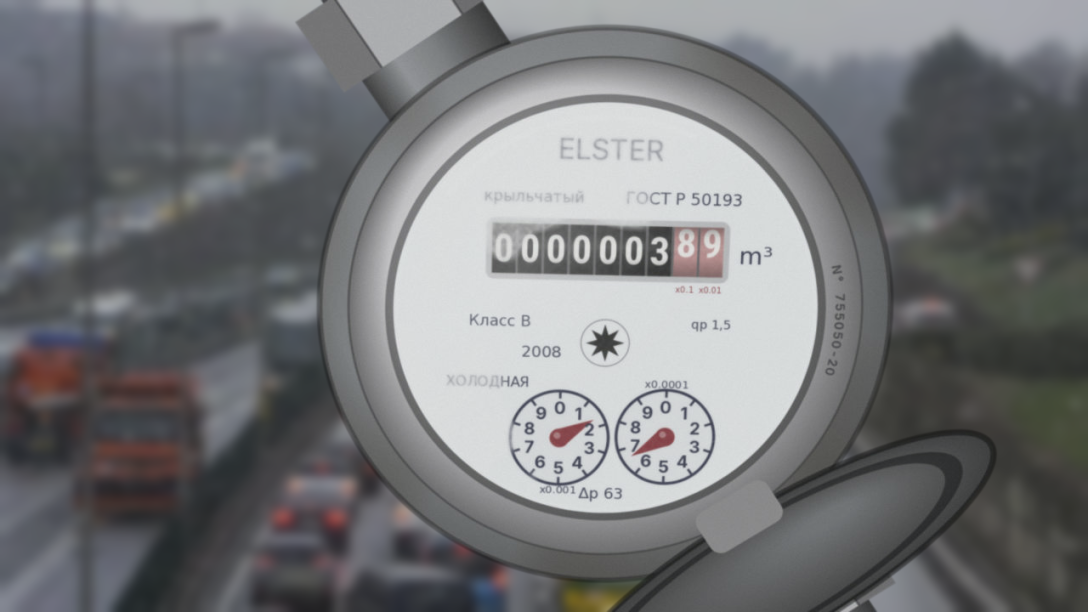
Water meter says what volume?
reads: 3.8916 m³
